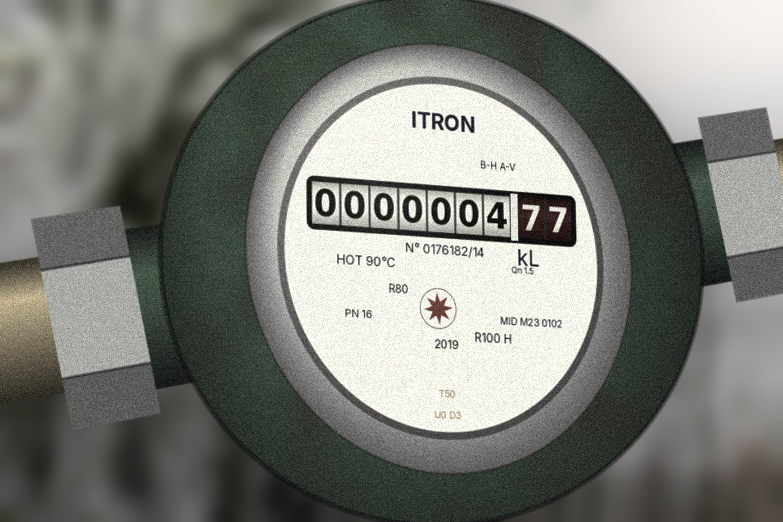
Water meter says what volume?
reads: 4.77 kL
